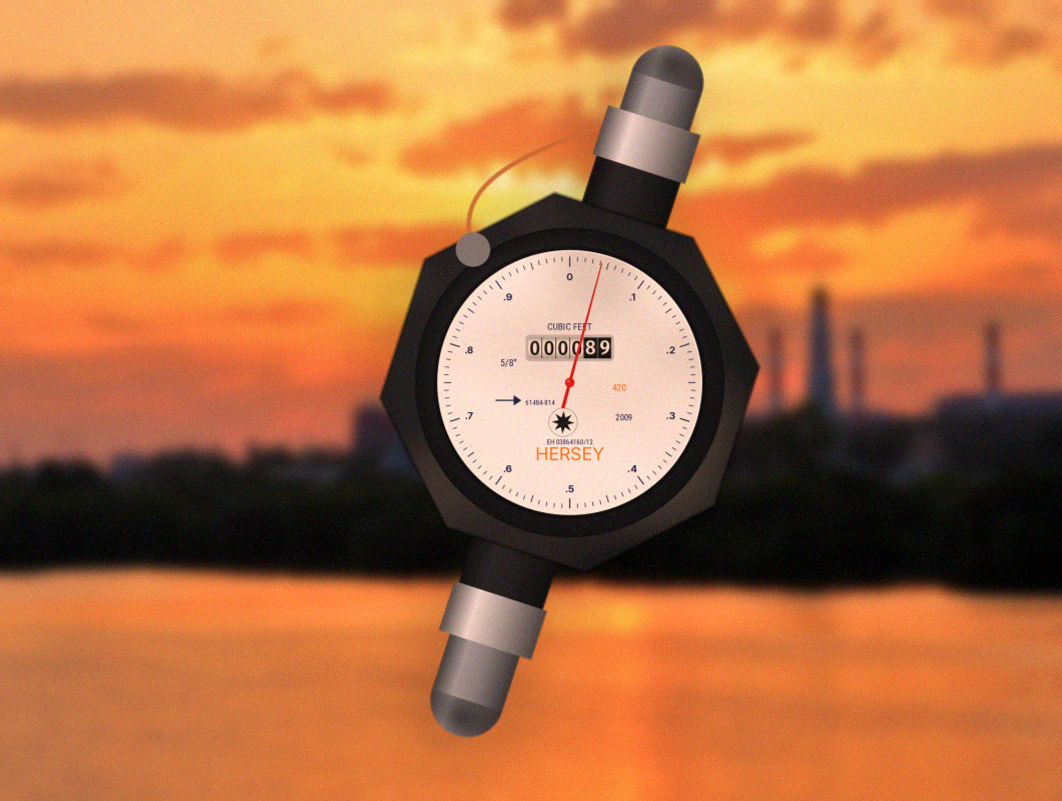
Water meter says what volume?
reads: 89.04 ft³
